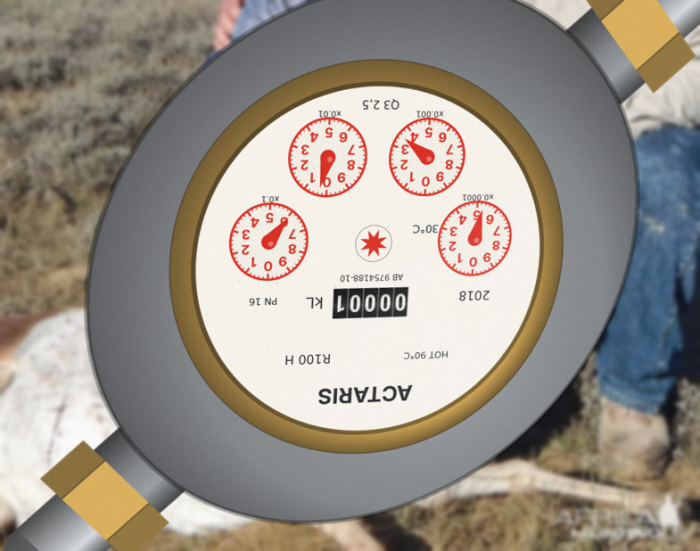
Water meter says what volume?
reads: 1.6035 kL
